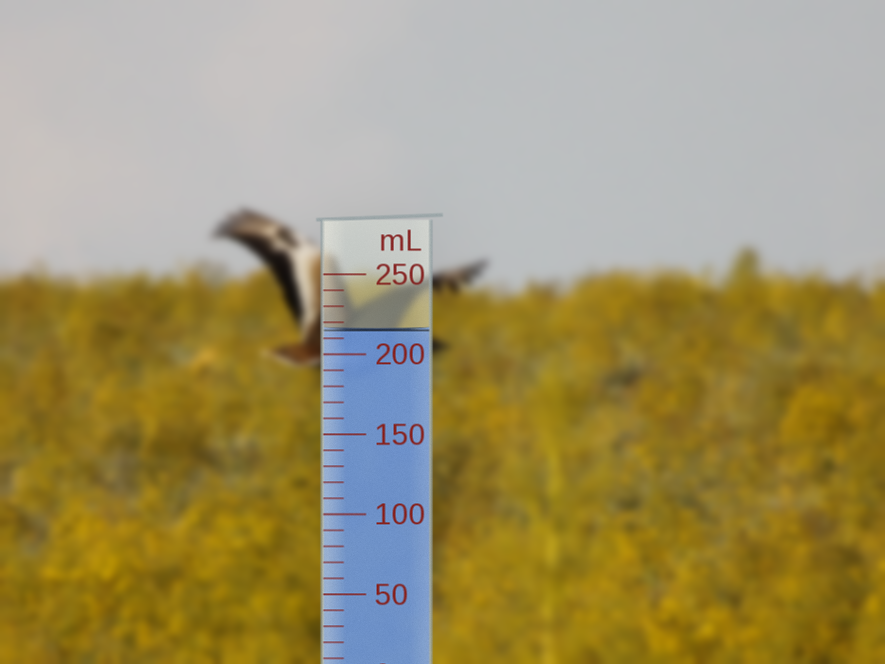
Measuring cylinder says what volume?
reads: 215 mL
